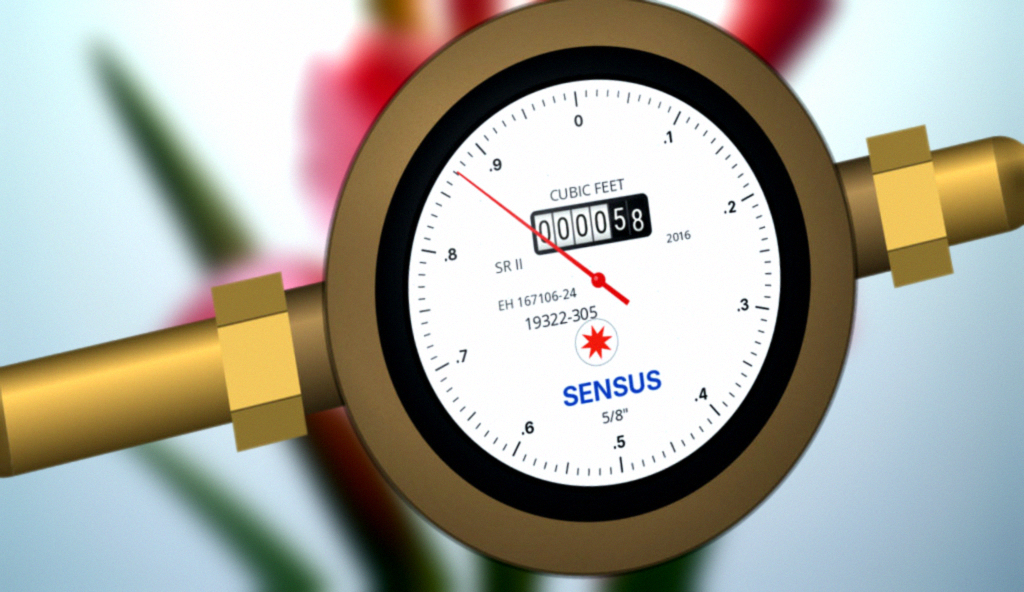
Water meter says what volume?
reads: 57.87 ft³
